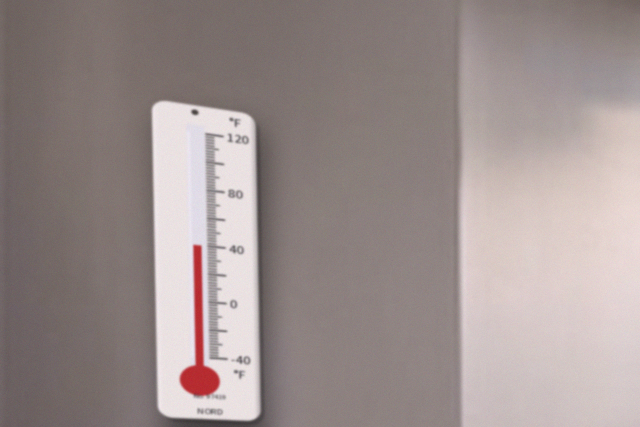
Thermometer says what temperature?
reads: 40 °F
